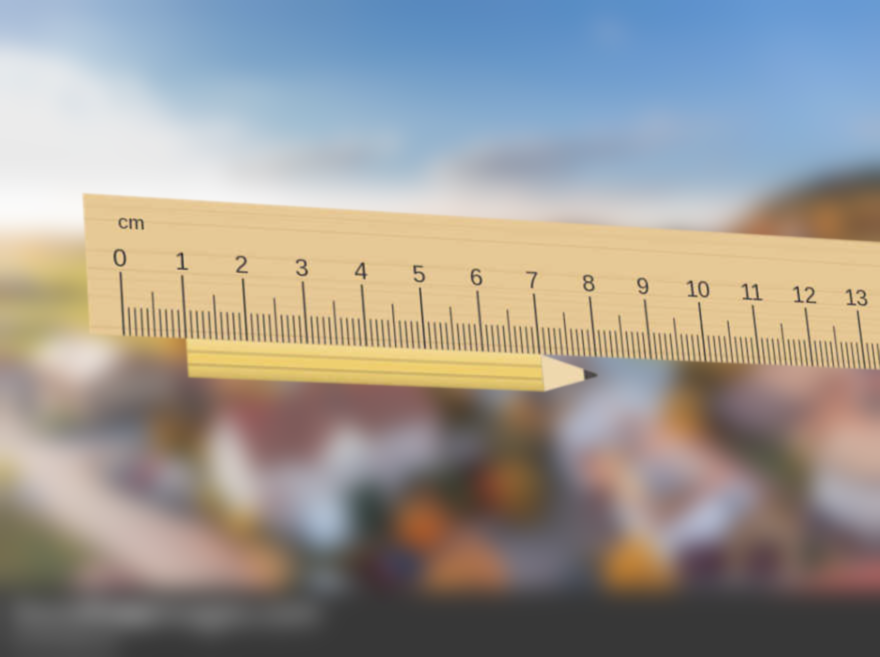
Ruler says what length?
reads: 7 cm
